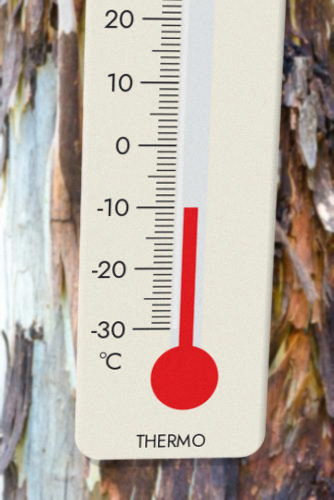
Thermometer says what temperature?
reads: -10 °C
